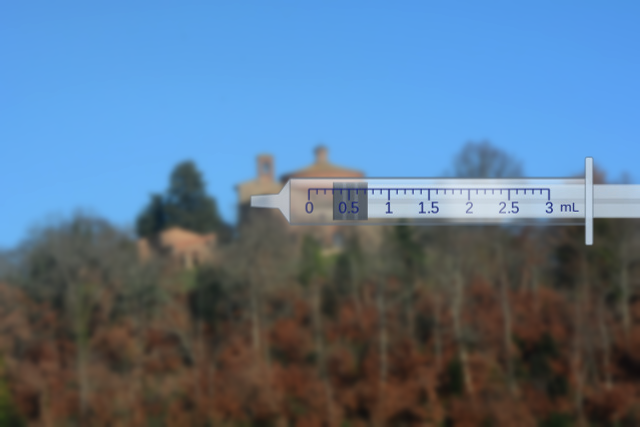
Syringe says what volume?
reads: 0.3 mL
